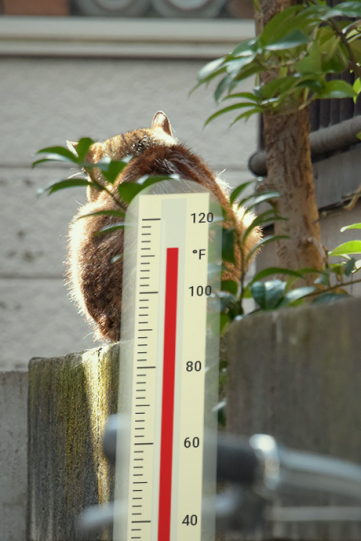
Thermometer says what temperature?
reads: 112 °F
